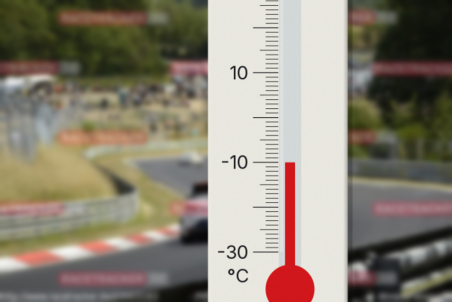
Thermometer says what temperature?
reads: -10 °C
